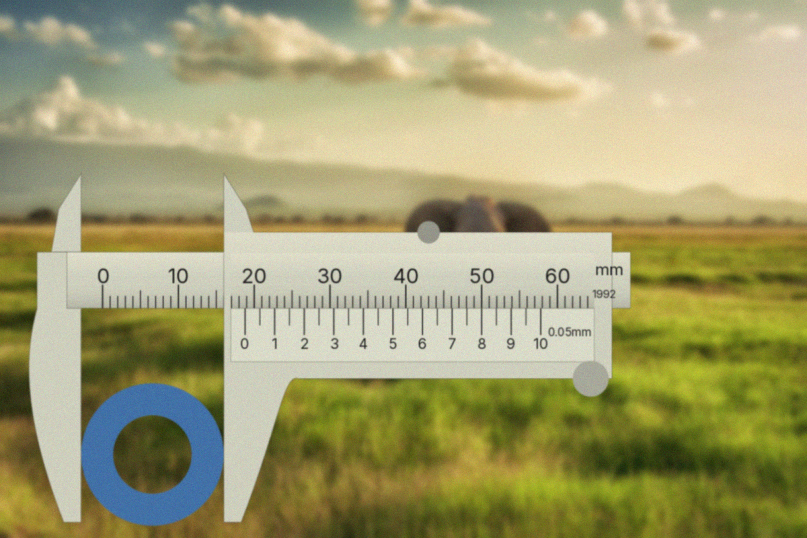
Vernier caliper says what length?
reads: 18.8 mm
